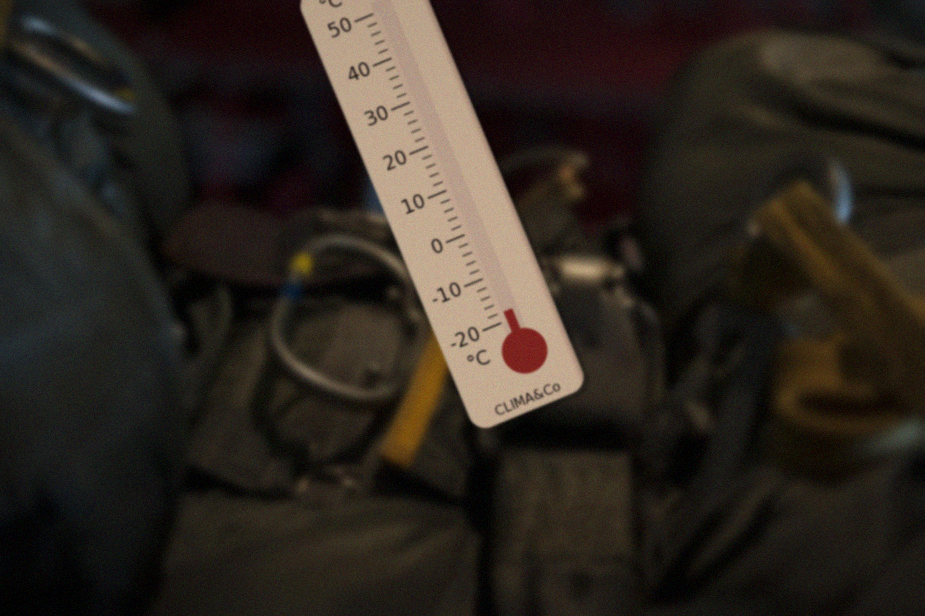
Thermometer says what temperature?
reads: -18 °C
